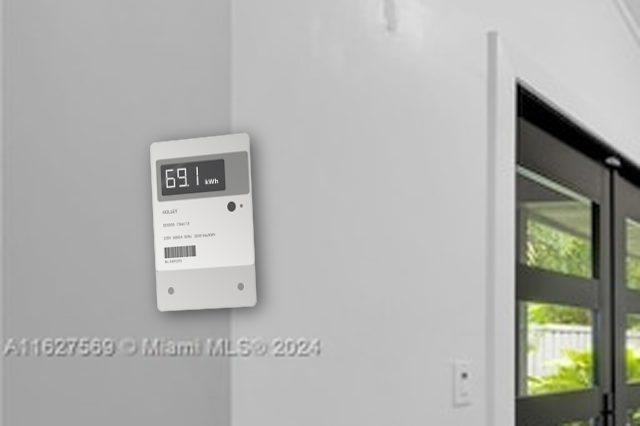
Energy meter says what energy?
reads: 69.1 kWh
